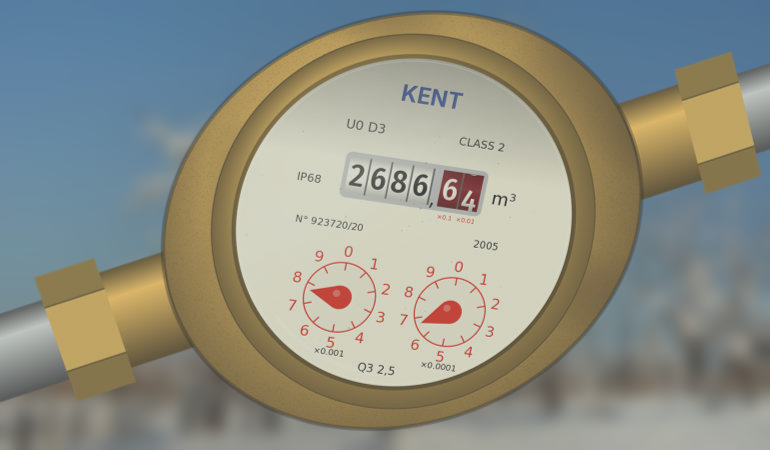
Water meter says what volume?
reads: 2686.6376 m³
